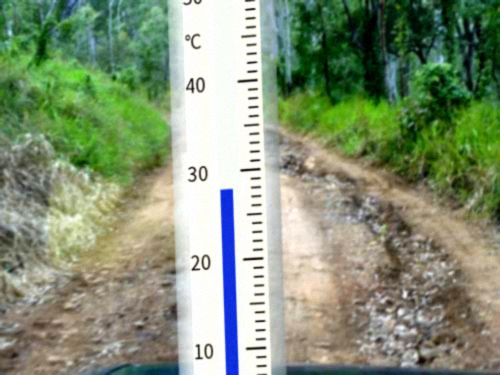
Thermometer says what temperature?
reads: 28 °C
